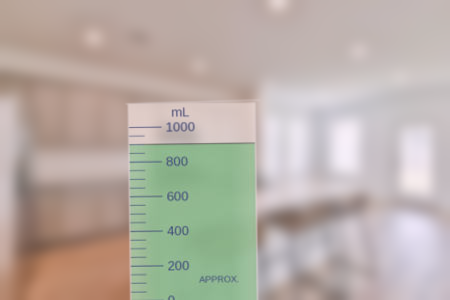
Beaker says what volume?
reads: 900 mL
